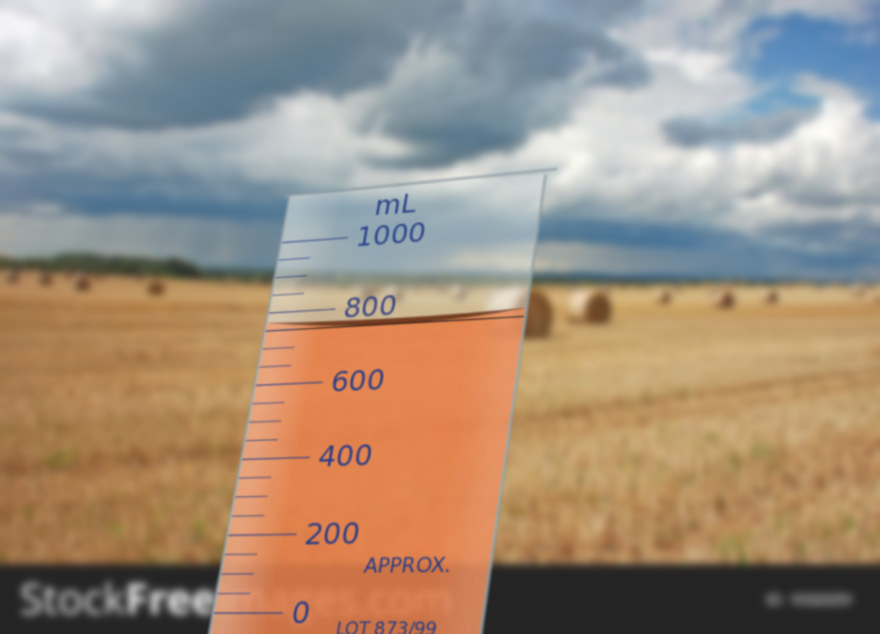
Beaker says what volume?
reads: 750 mL
